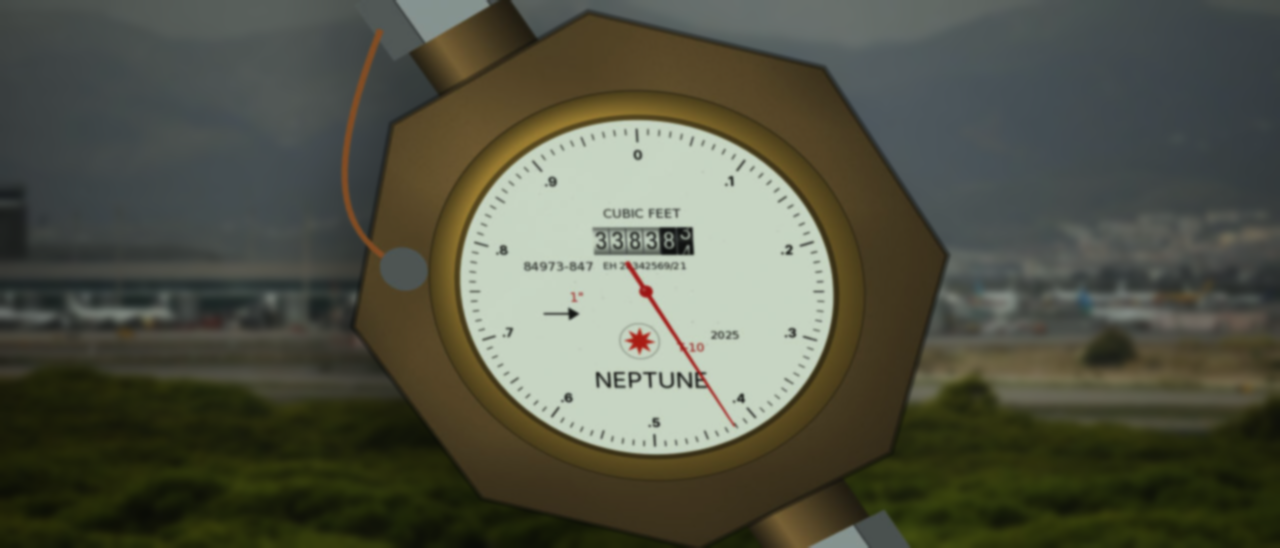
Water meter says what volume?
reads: 338383.42 ft³
